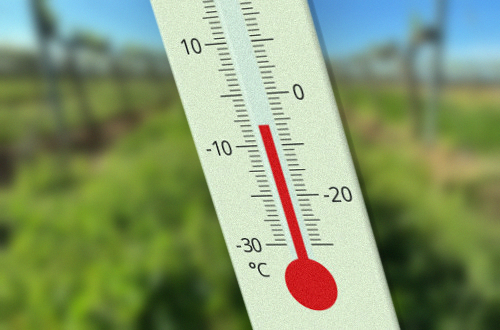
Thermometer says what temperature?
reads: -6 °C
